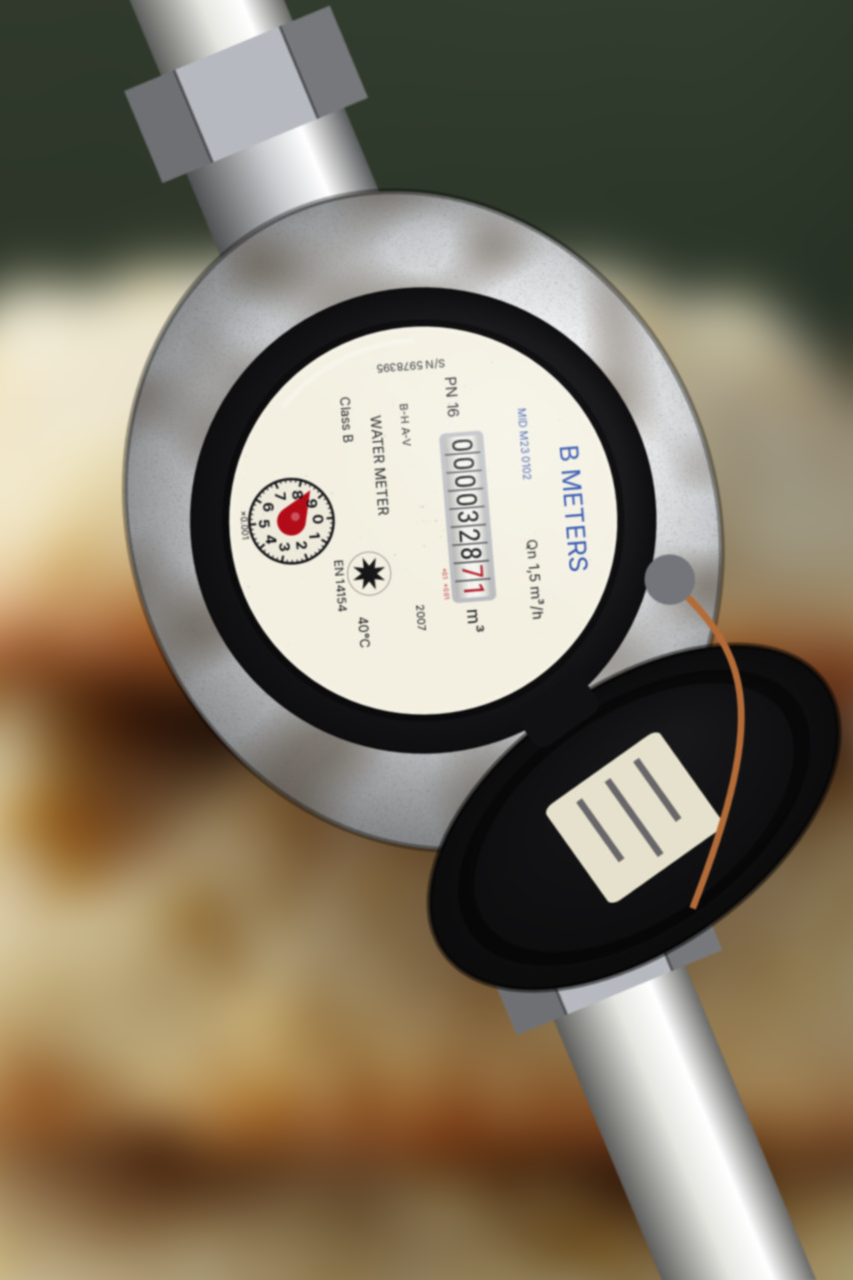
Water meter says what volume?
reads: 328.718 m³
